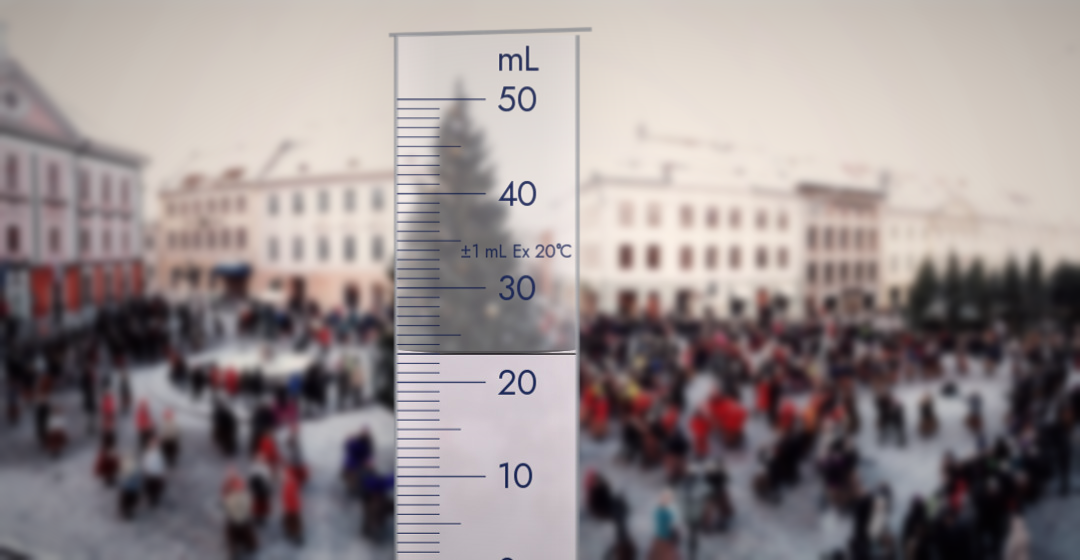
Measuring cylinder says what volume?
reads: 23 mL
